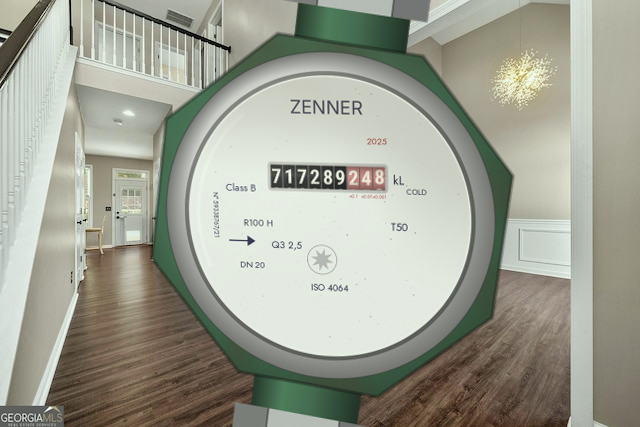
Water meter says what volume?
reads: 717289.248 kL
